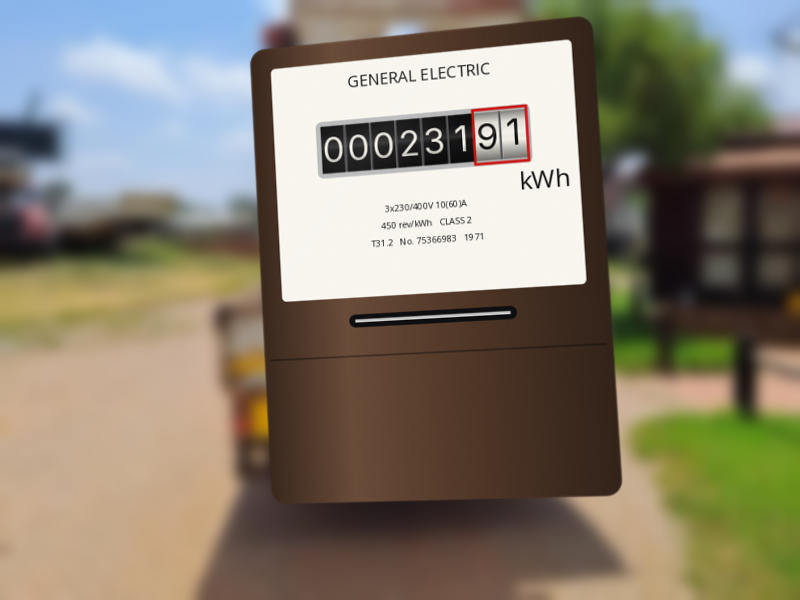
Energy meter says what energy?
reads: 231.91 kWh
